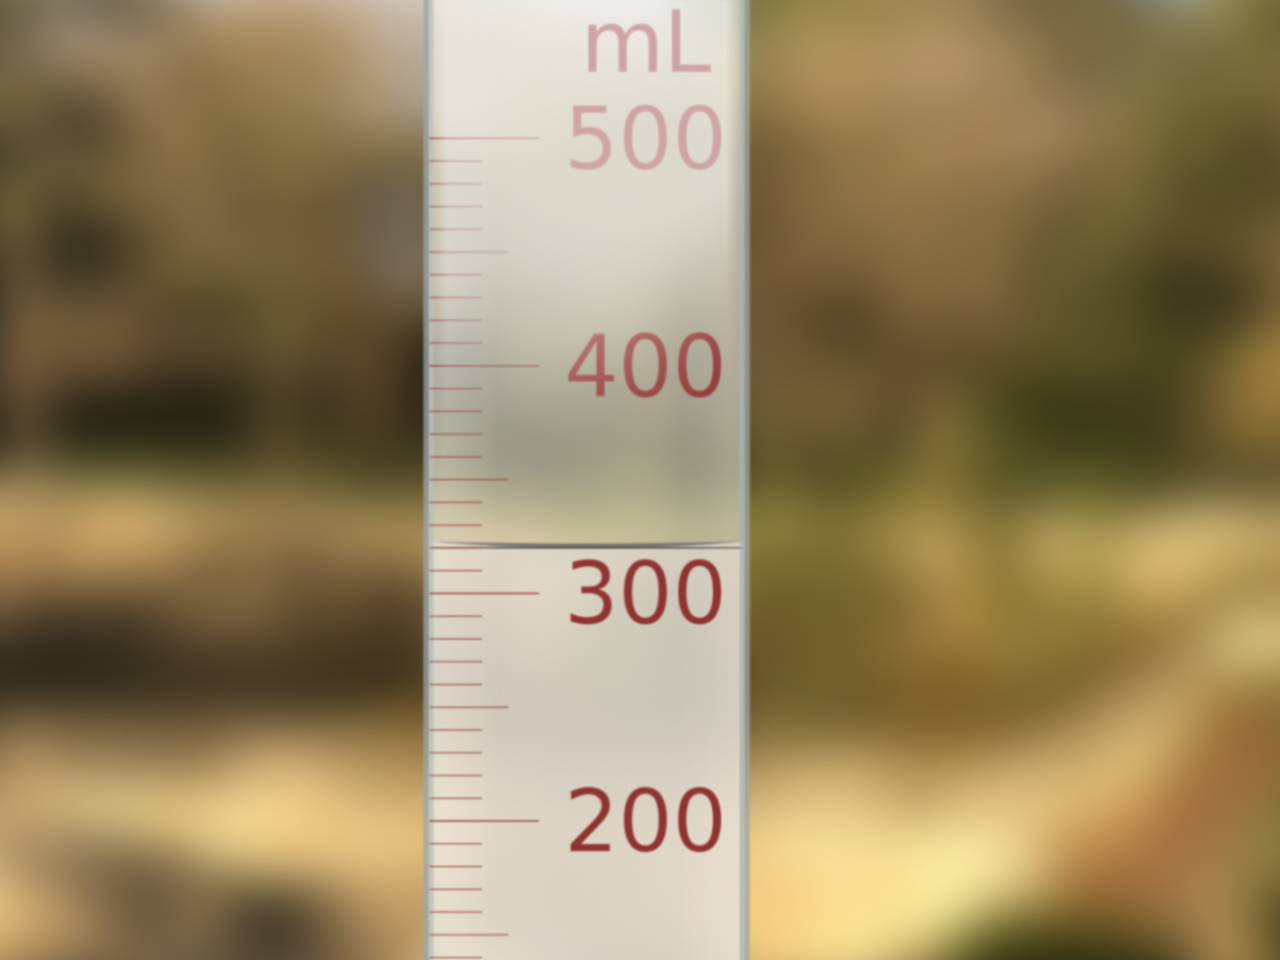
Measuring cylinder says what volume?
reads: 320 mL
